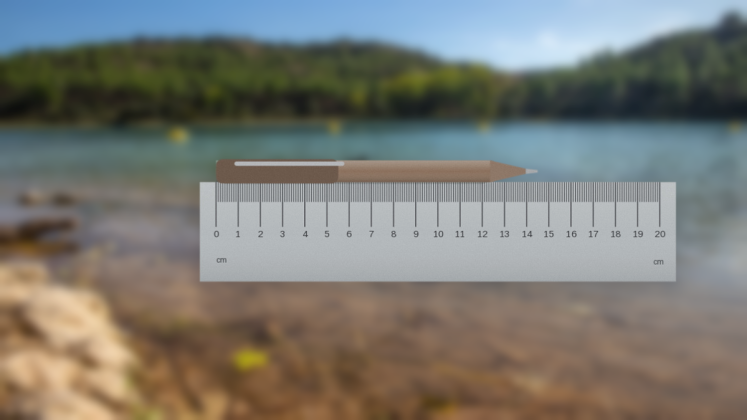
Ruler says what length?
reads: 14.5 cm
